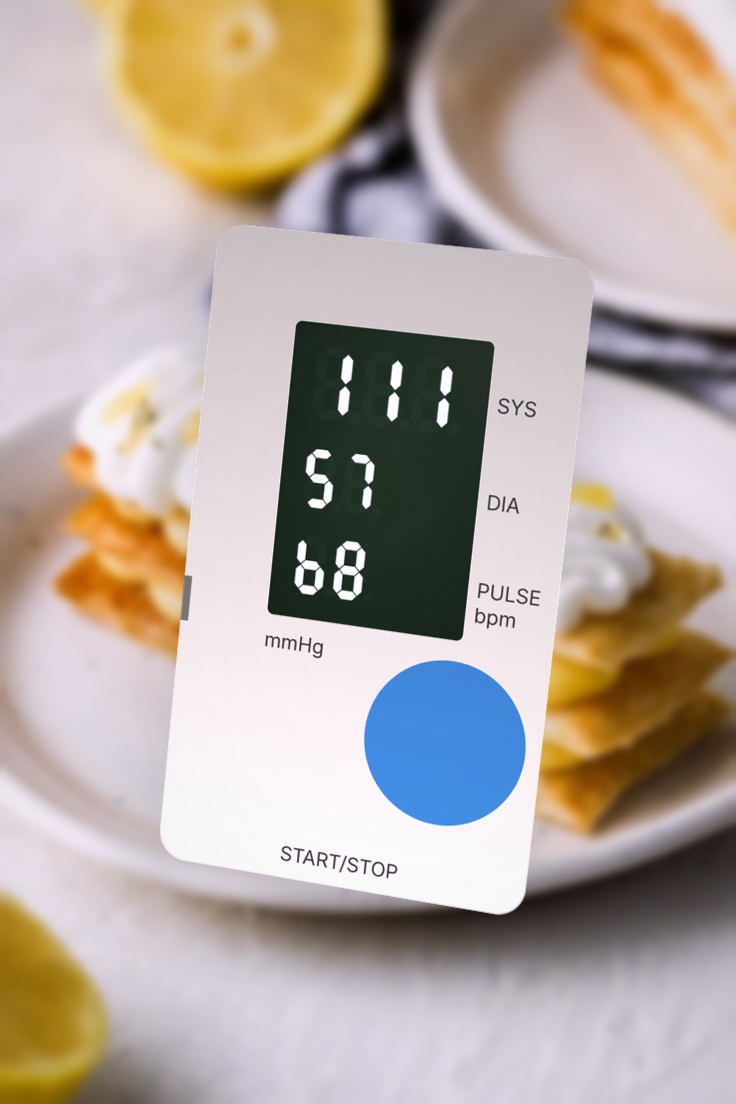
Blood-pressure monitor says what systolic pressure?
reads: 111 mmHg
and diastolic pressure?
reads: 57 mmHg
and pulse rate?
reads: 68 bpm
